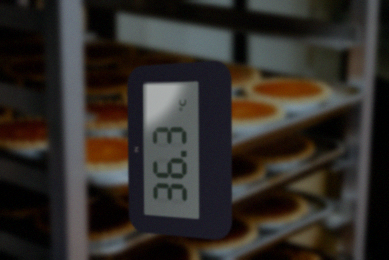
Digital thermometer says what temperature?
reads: 36.3 °C
